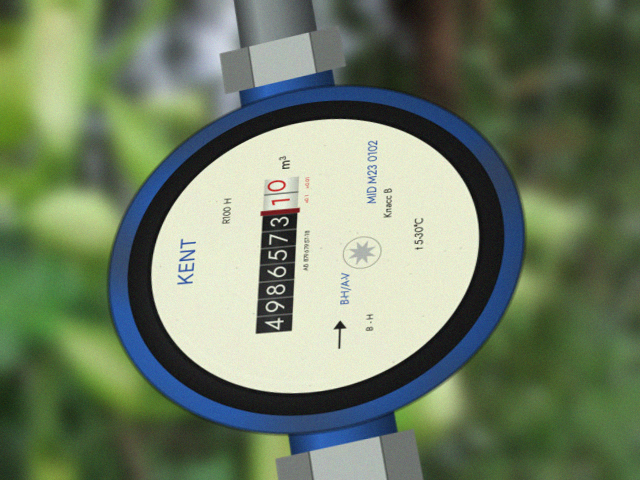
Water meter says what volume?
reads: 4986573.10 m³
